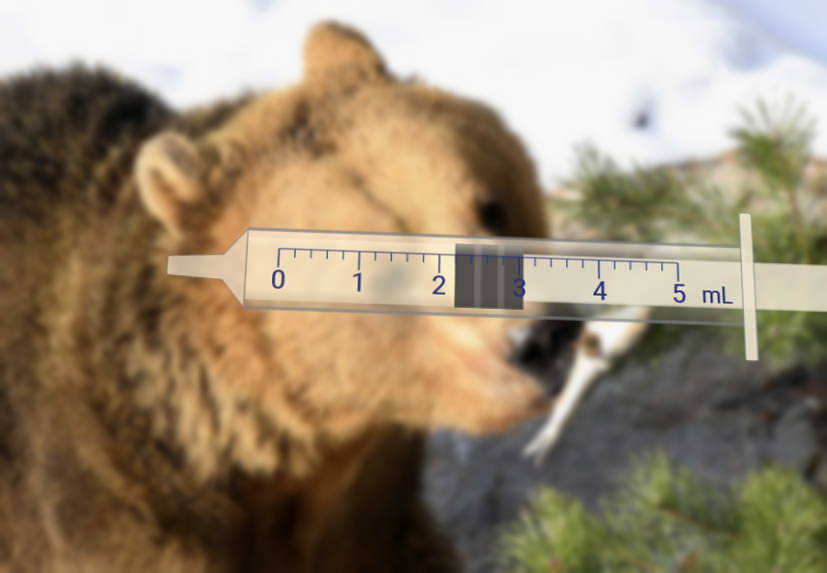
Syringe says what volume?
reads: 2.2 mL
